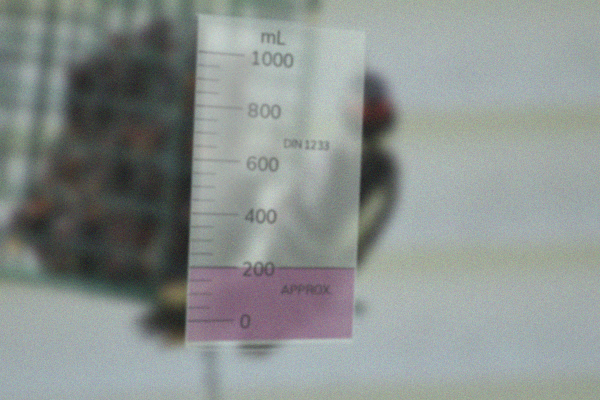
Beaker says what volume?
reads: 200 mL
